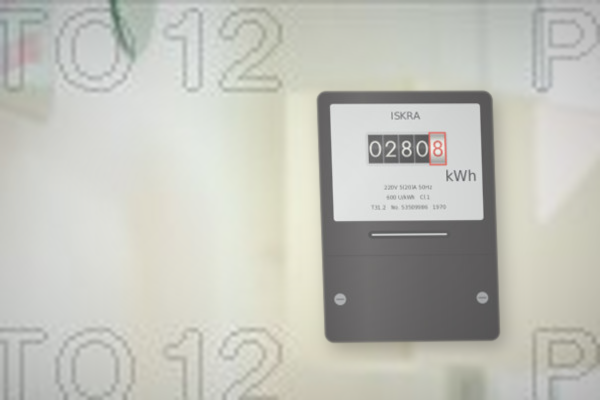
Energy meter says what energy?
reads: 280.8 kWh
